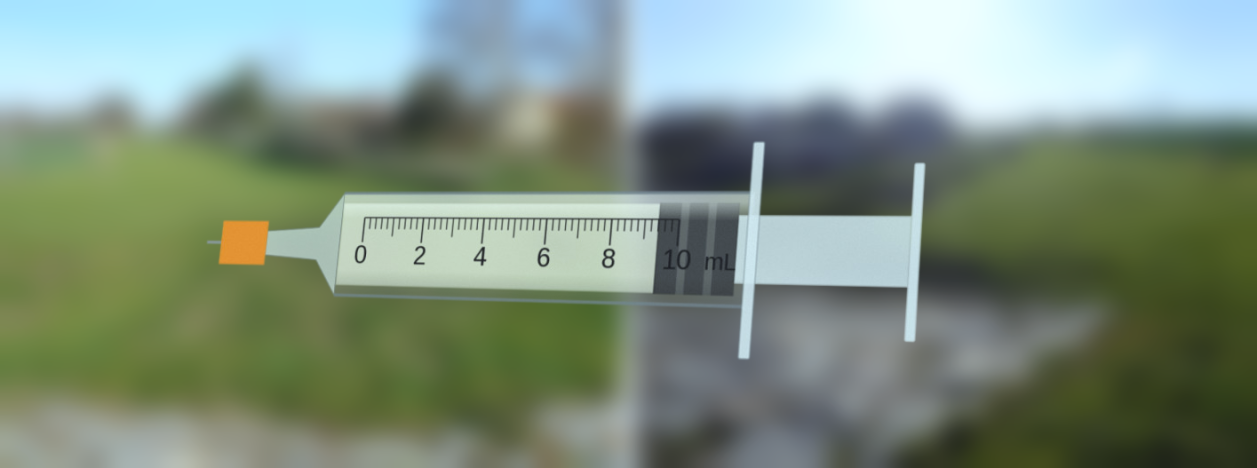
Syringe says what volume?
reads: 9.4 mL
